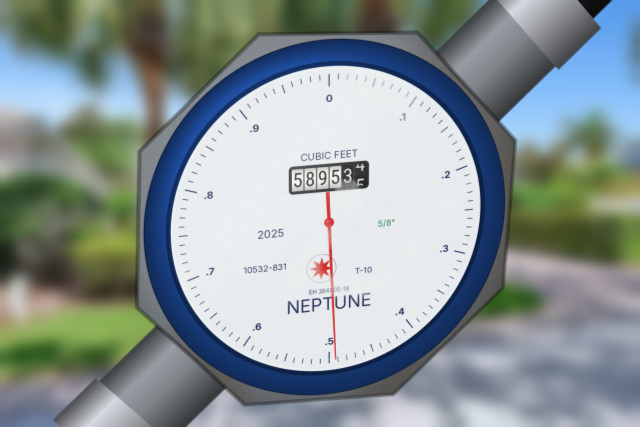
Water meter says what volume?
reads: 589534.49 ft³
